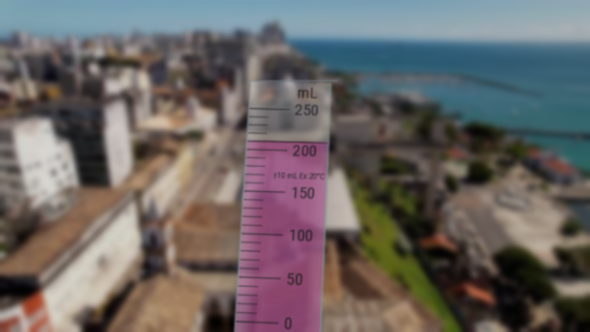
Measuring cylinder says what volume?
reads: 210 mL
